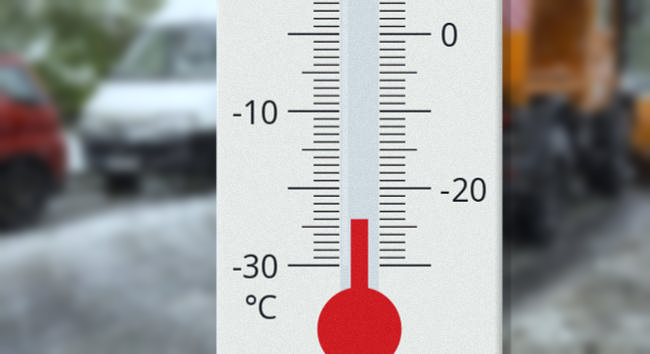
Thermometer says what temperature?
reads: -24 °C
